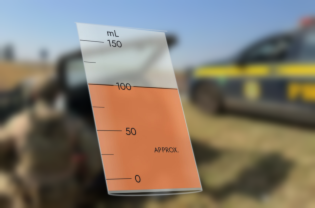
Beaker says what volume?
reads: 100 mL
